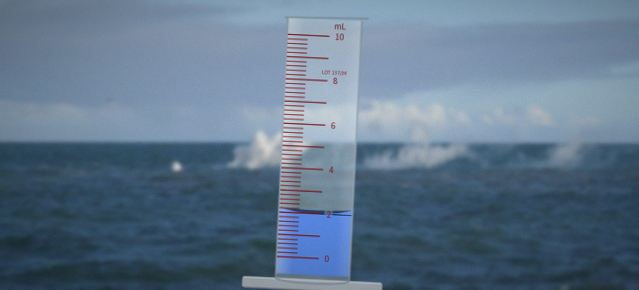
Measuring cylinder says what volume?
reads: 2 mL
